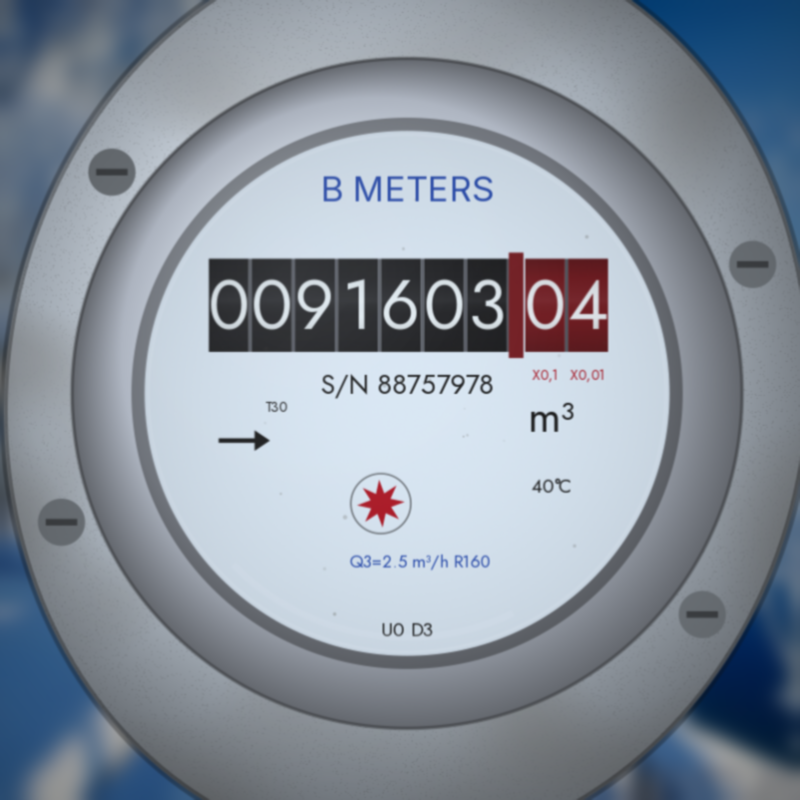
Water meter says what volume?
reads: 91603.04 m³
